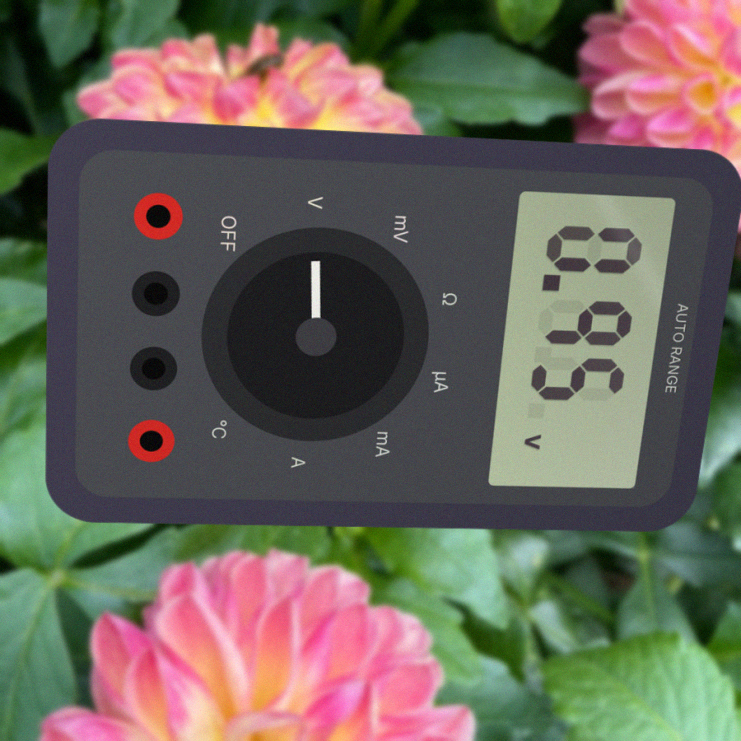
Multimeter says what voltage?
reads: 0.95 V
